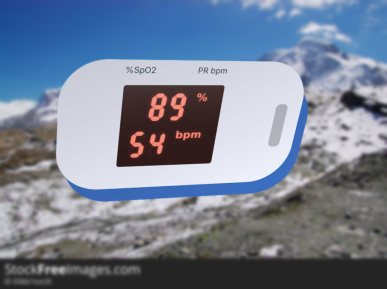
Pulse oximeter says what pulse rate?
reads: 54 bpm
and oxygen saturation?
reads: 89 %
